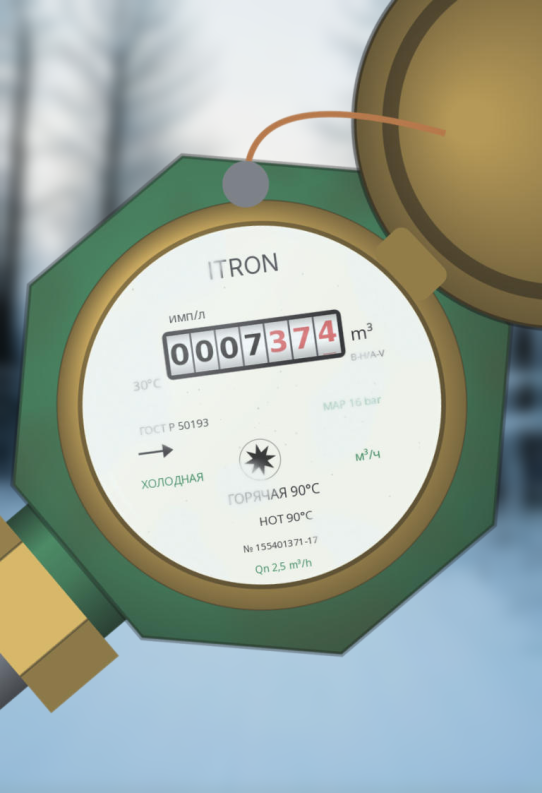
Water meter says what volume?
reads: 7.374 m³
